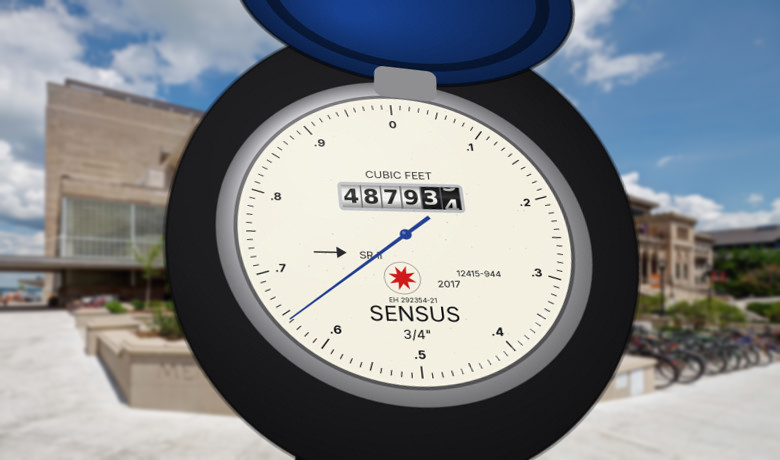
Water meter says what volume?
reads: 487933.64 ft³
